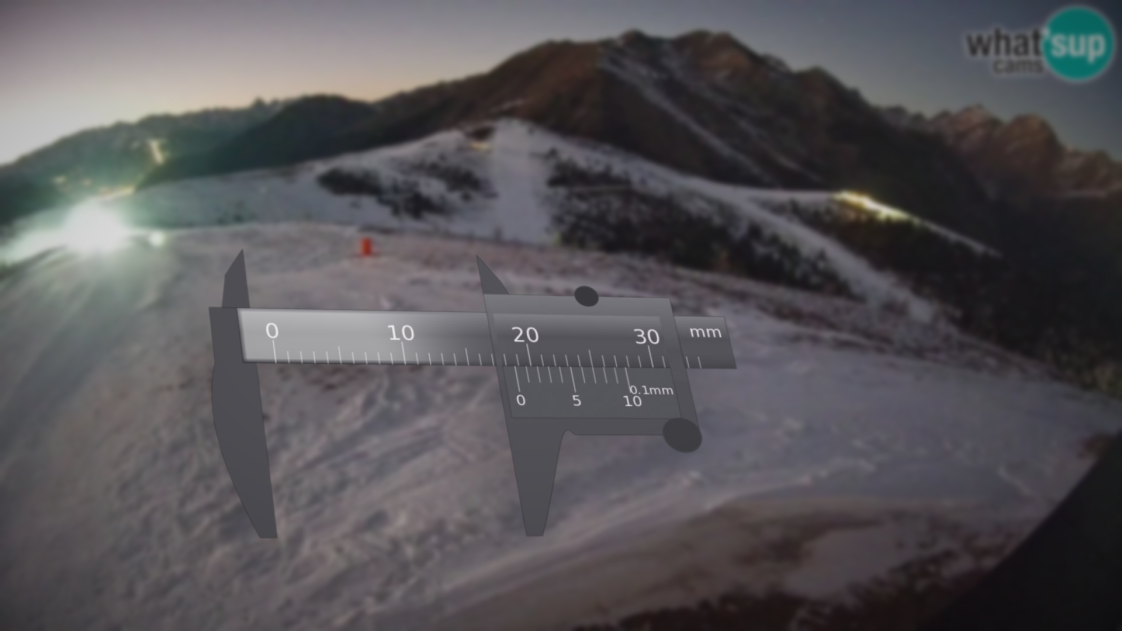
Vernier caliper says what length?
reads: 18.7 mm
